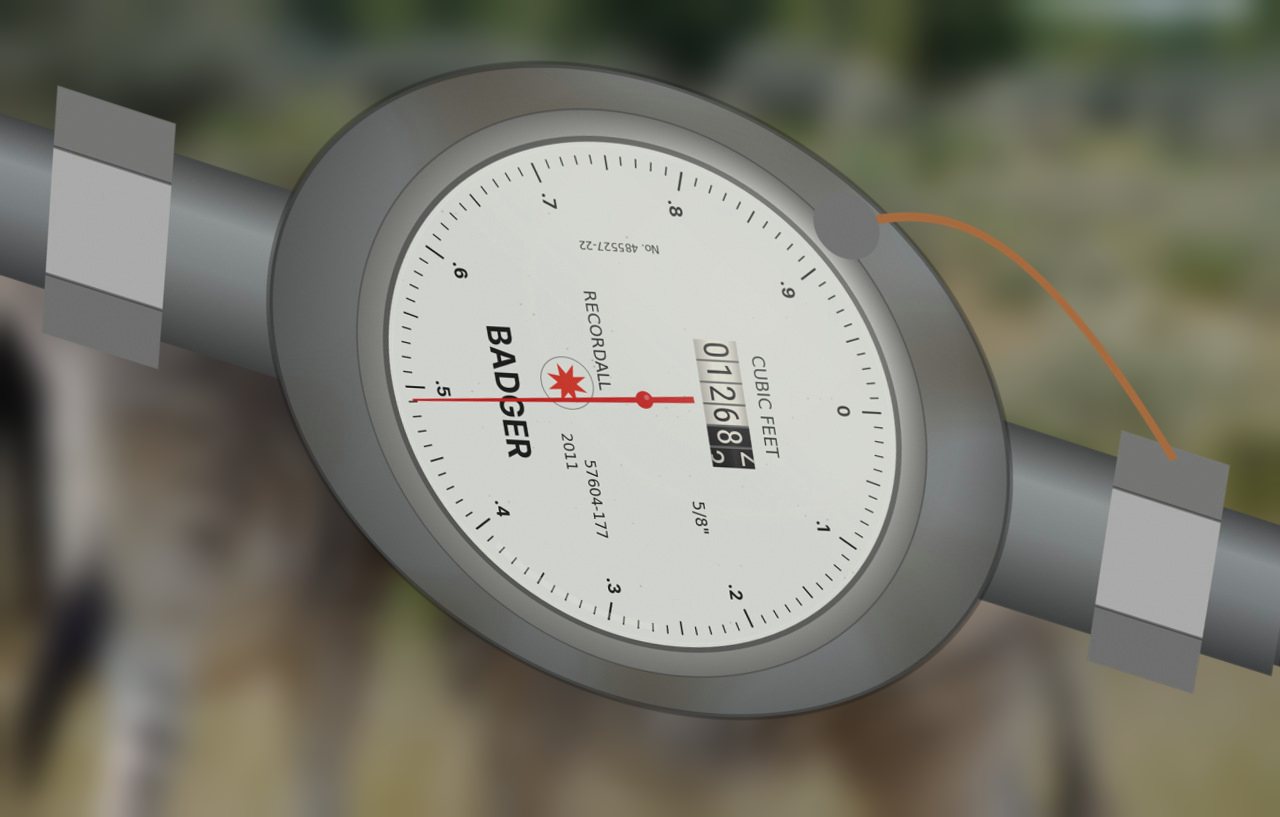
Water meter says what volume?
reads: 12682.49 ft³
